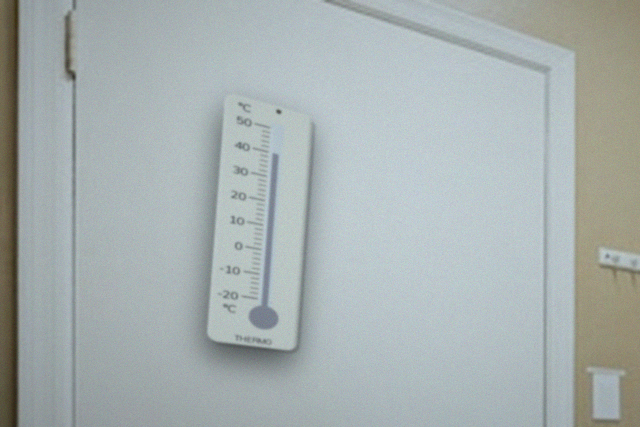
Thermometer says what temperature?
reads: 40 °C
